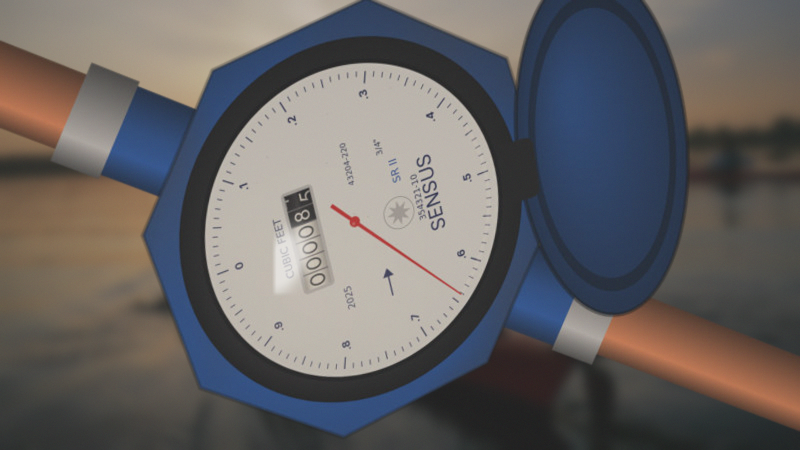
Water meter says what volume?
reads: 84.64 ft³
